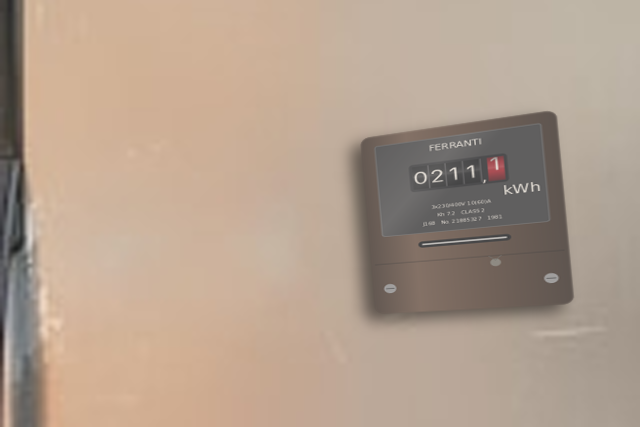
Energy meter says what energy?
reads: 211.1 kWh
